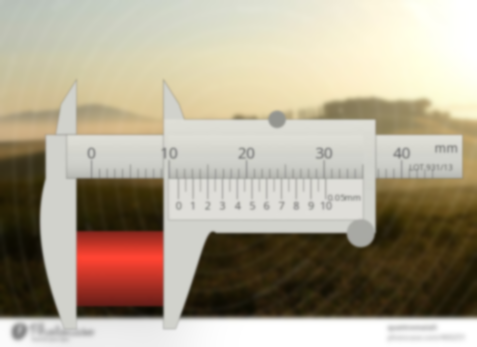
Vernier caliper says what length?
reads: 11.2 mm
